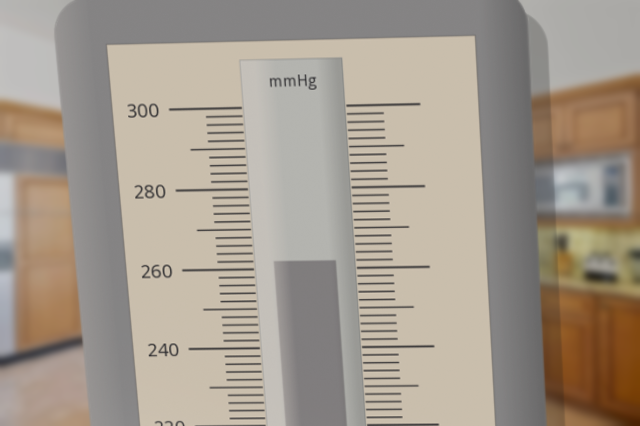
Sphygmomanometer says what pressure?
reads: 262 mmHg
